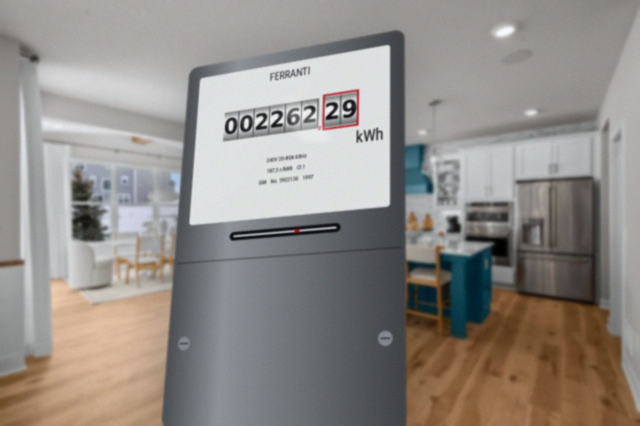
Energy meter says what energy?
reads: 2262.29 kWh
